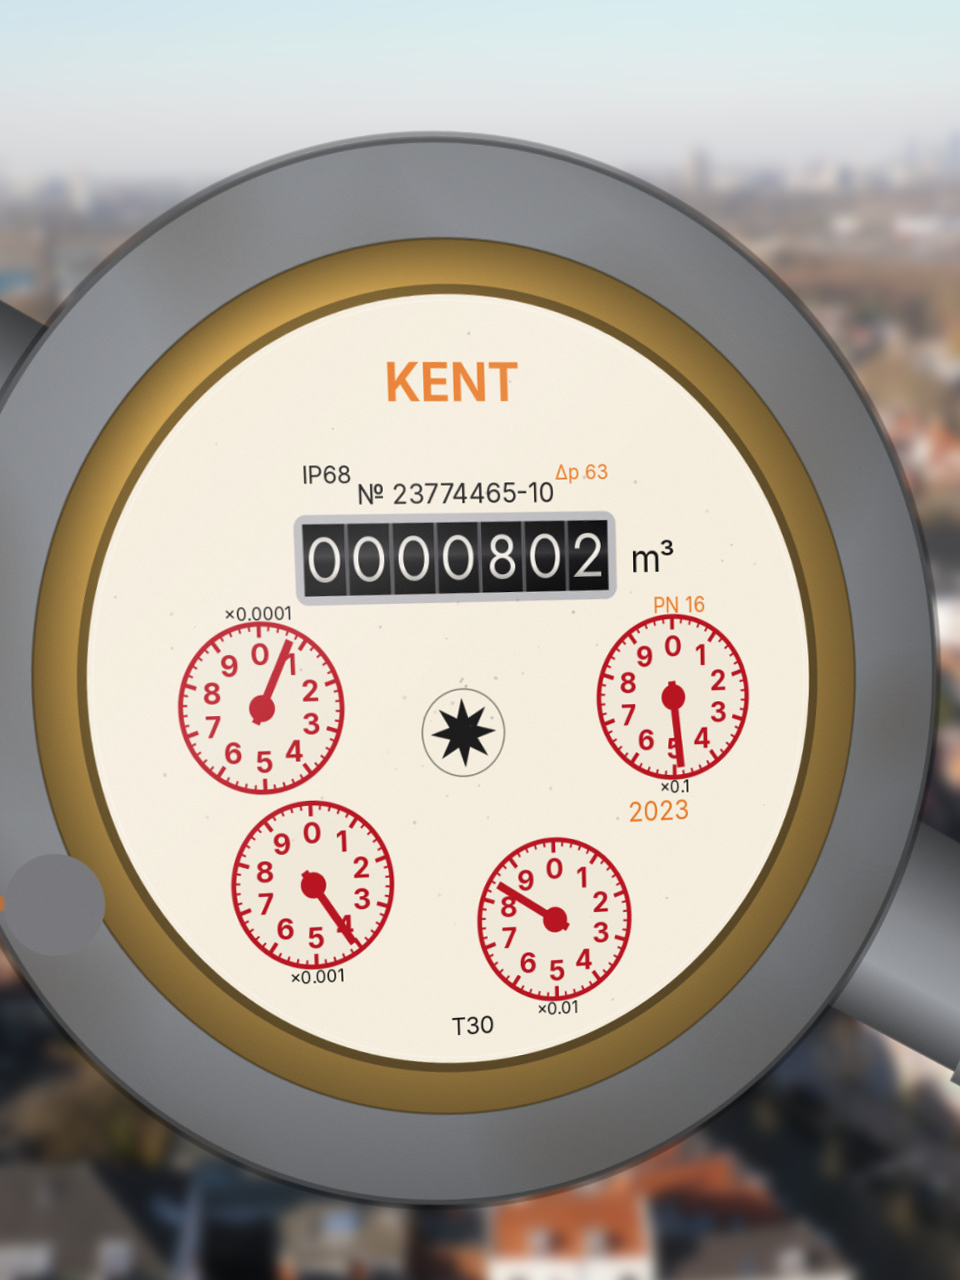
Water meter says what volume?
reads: 802.4840 m³
